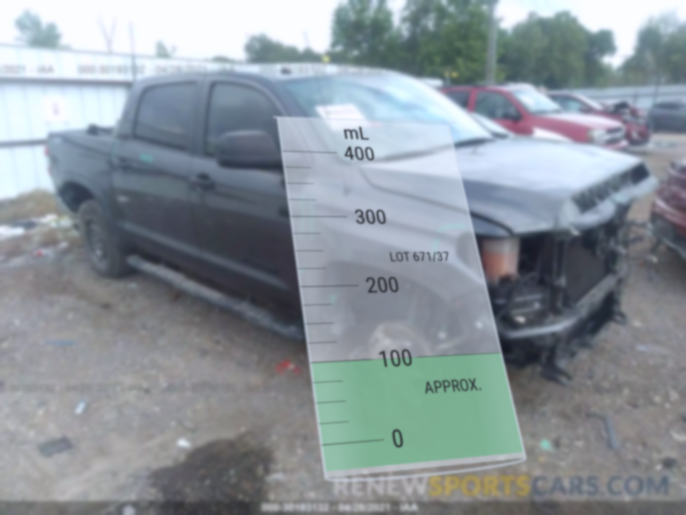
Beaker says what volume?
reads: 100 mL
